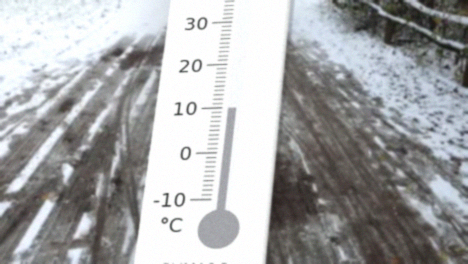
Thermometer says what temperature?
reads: 10 °C
